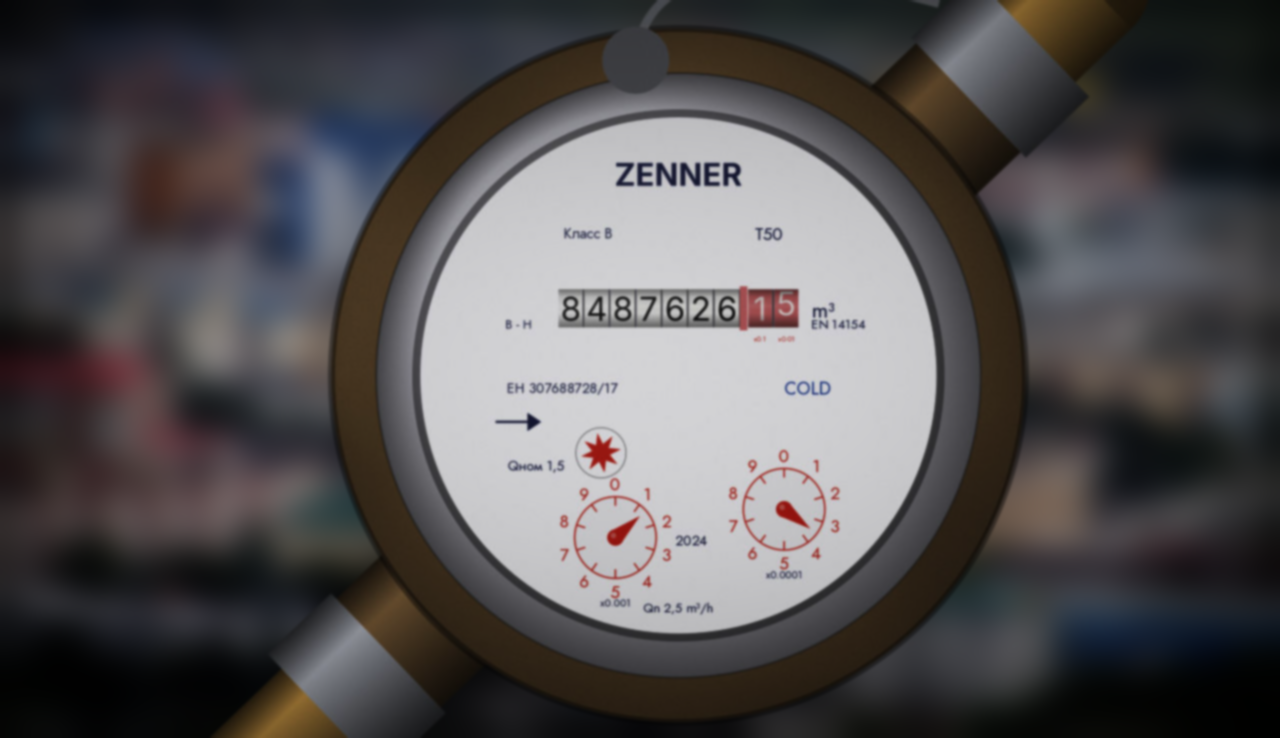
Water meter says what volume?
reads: 8487626.1513 m³
